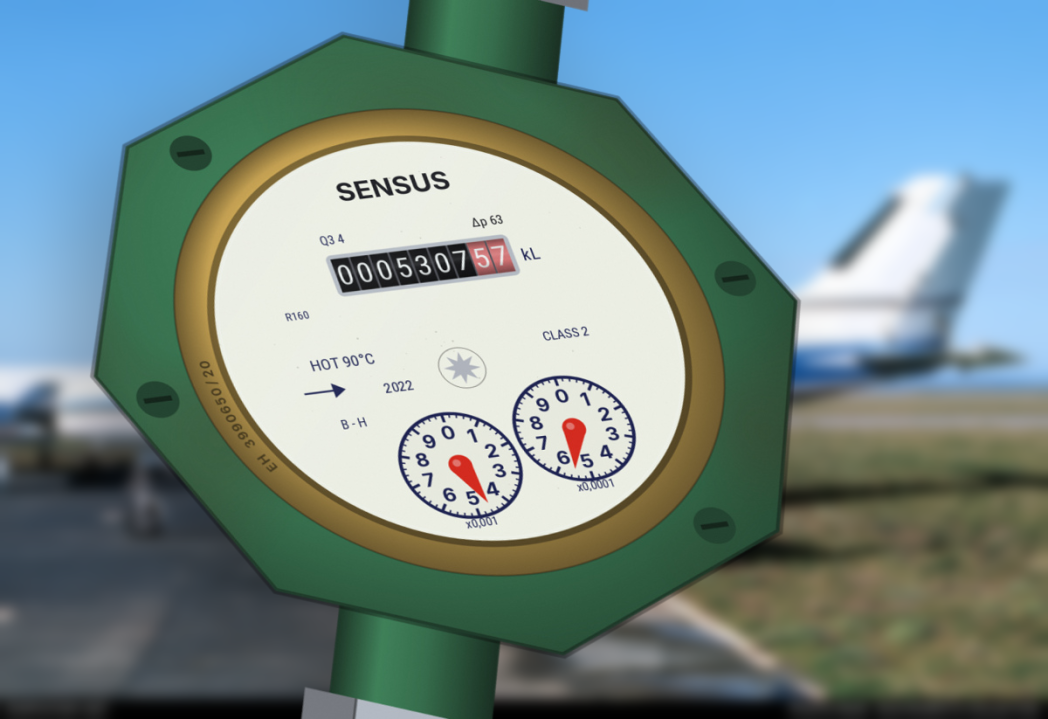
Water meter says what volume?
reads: 5307.5745 kL
